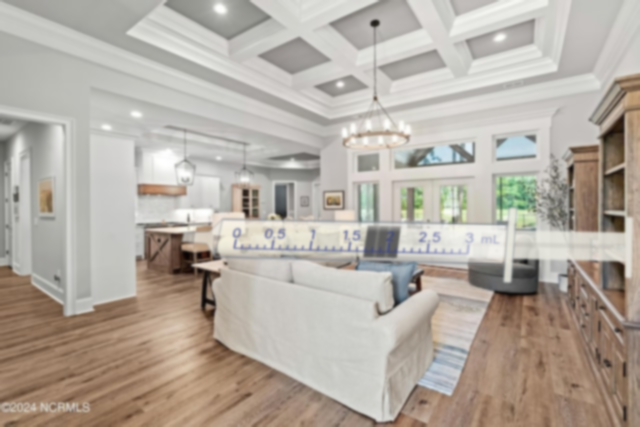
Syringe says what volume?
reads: 1.7 mL
